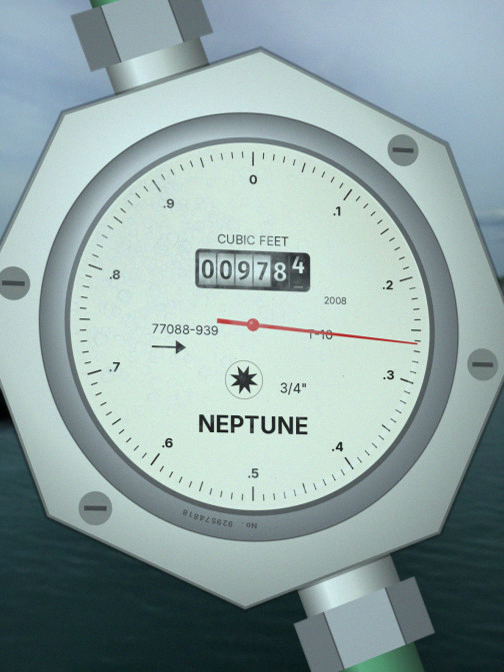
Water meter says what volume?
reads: 9784.26 ft³
